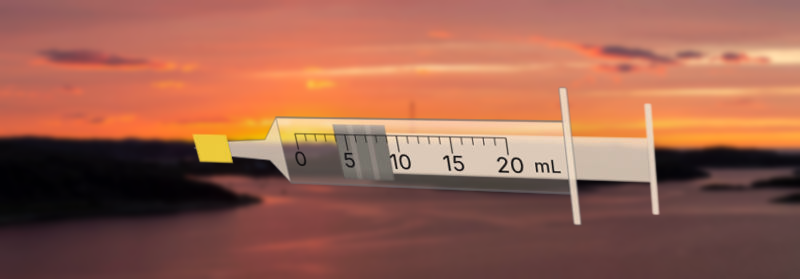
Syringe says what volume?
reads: 4 mL
